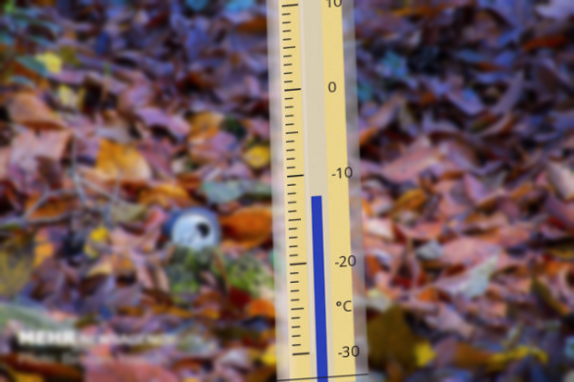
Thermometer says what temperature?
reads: -12.5 °C
